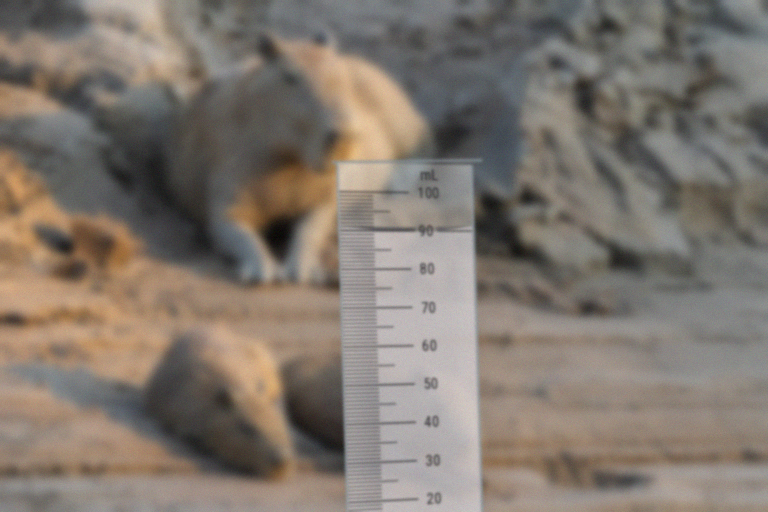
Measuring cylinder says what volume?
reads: 90 mL
